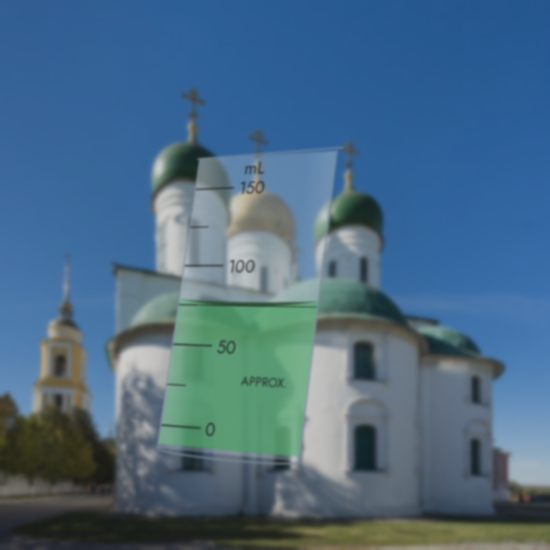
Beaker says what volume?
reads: 75 mL
